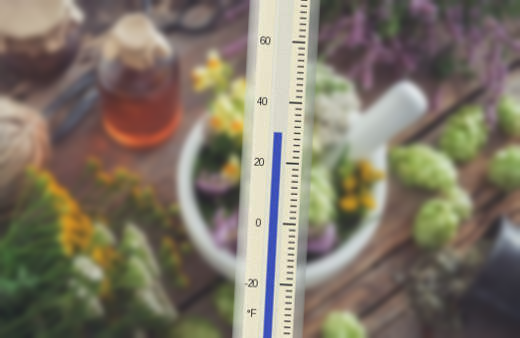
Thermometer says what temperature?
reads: 30 °F
